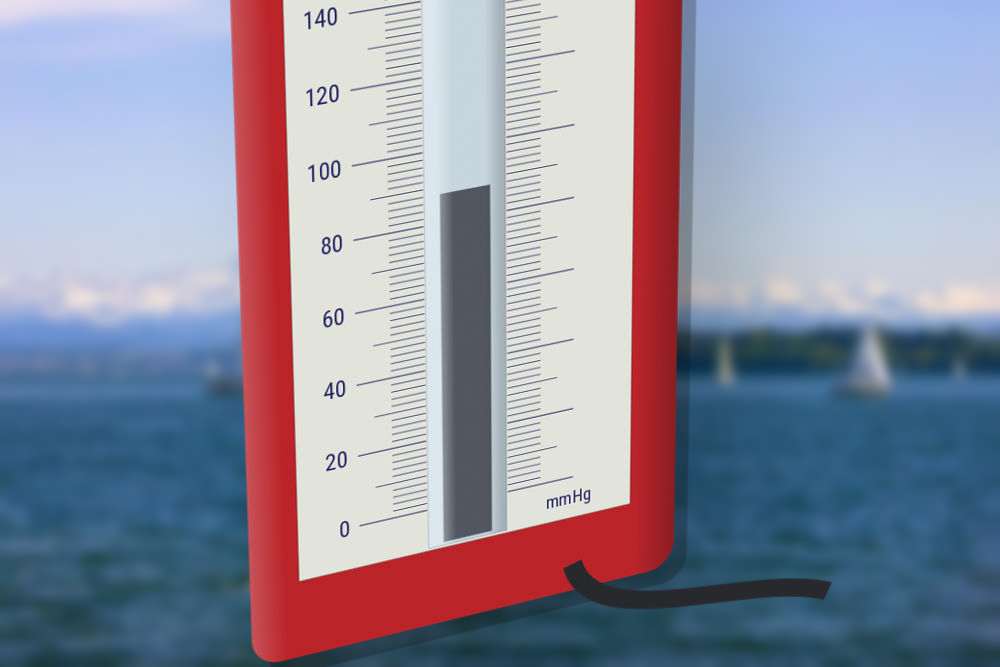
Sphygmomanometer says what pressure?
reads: 88 mmHg
